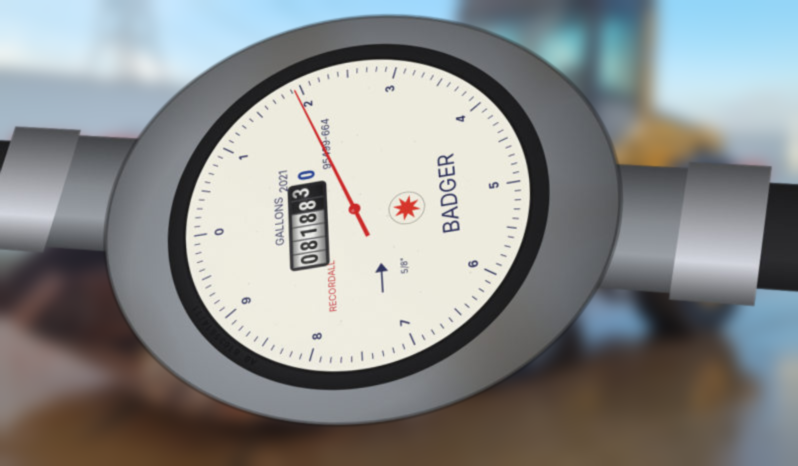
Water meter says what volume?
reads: 818831.9 gal
